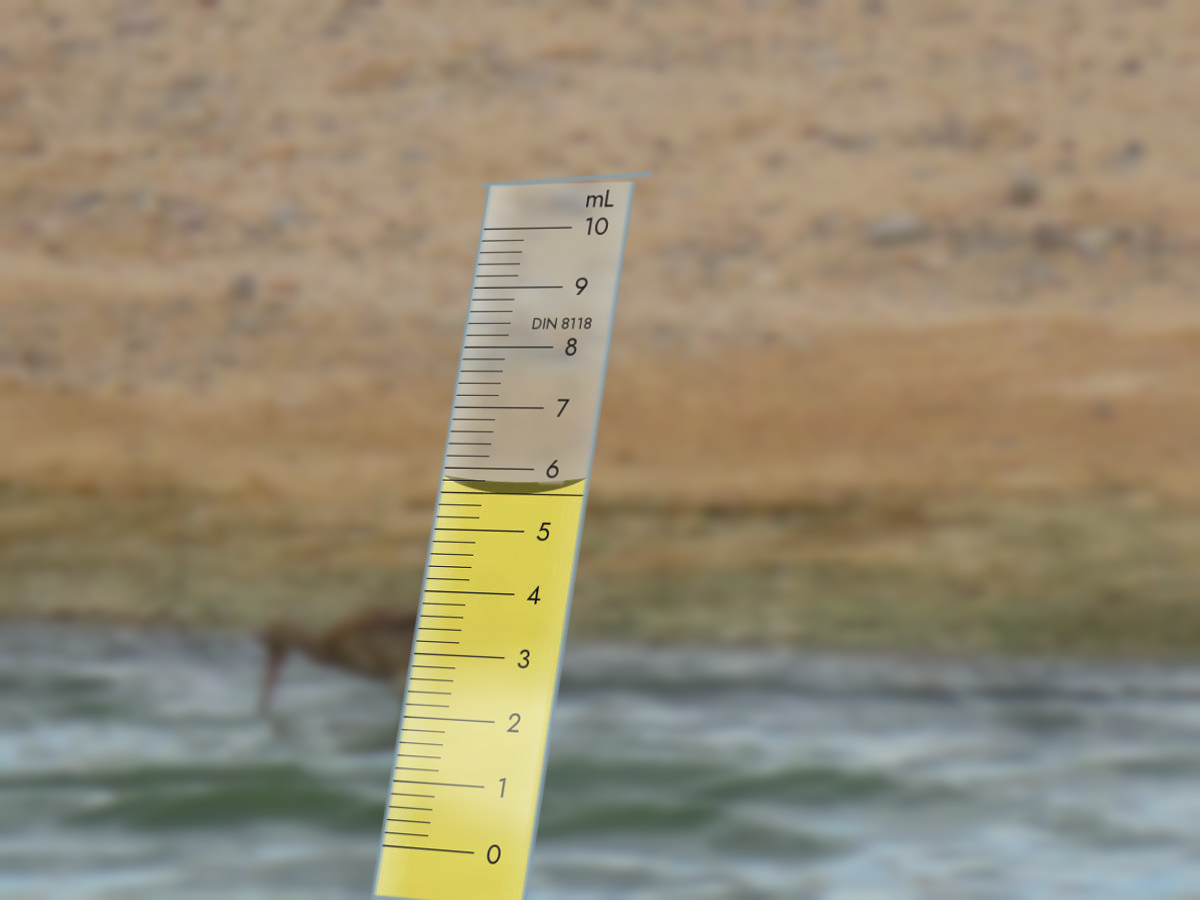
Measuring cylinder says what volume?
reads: 5.6 mL
